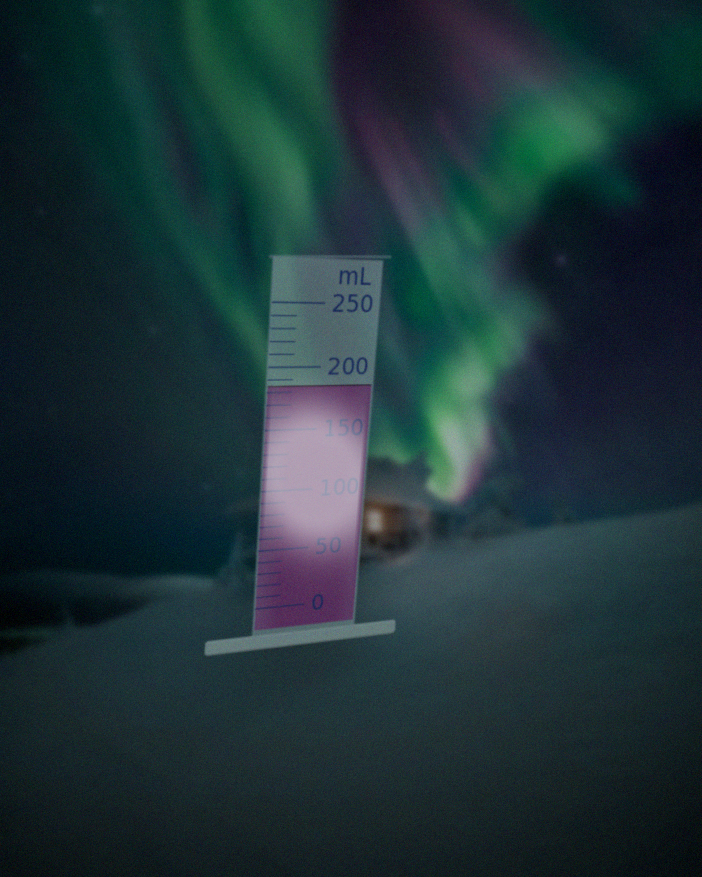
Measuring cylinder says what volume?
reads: 185 mL
